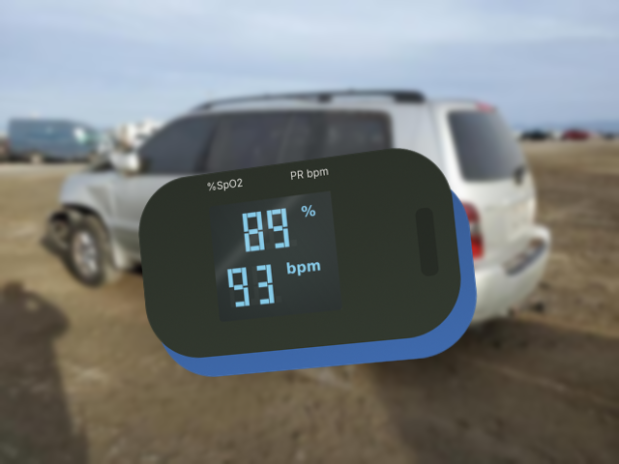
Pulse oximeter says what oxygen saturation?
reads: 89 %
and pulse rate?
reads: 93 bpm
